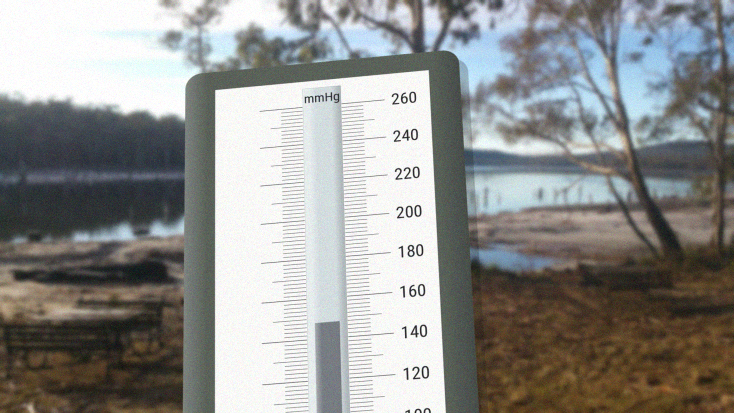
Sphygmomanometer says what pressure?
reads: 148 mmHg
